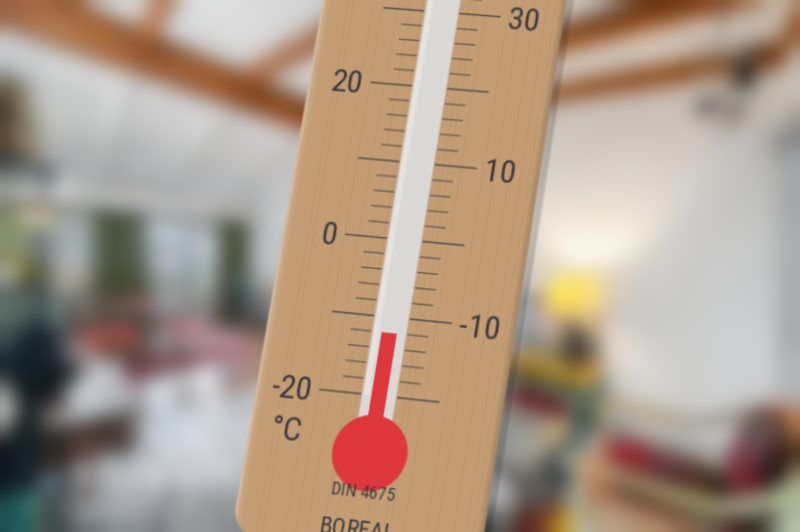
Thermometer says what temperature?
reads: -12 °C
